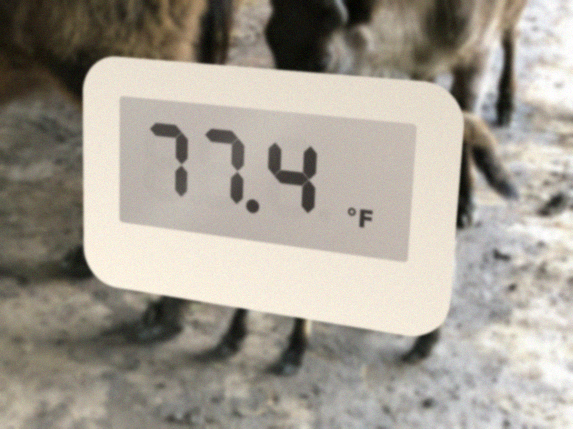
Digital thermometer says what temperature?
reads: 77.4 °F
